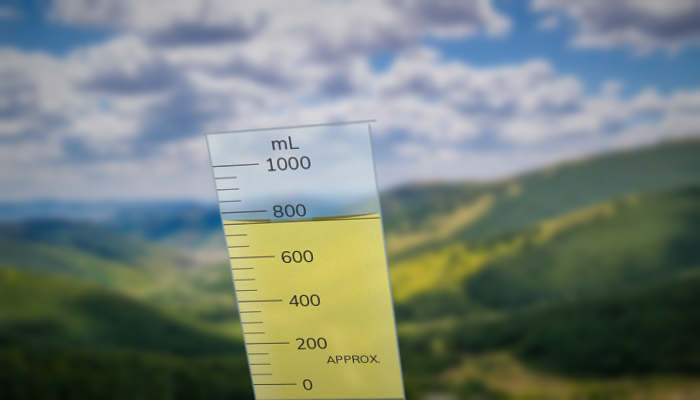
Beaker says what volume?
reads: 750 mL
